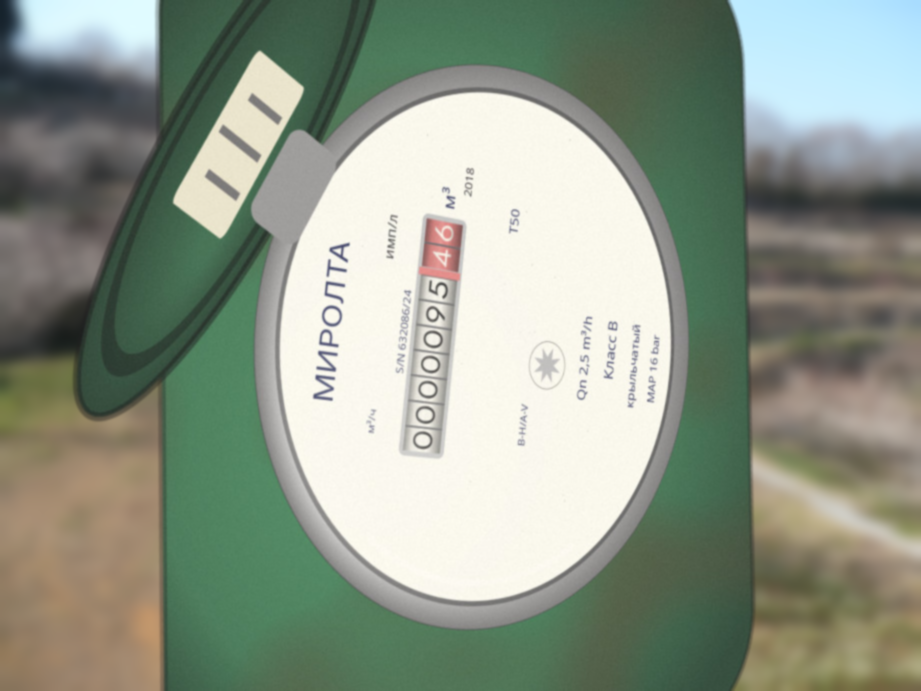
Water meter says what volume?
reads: 95.46 m³
